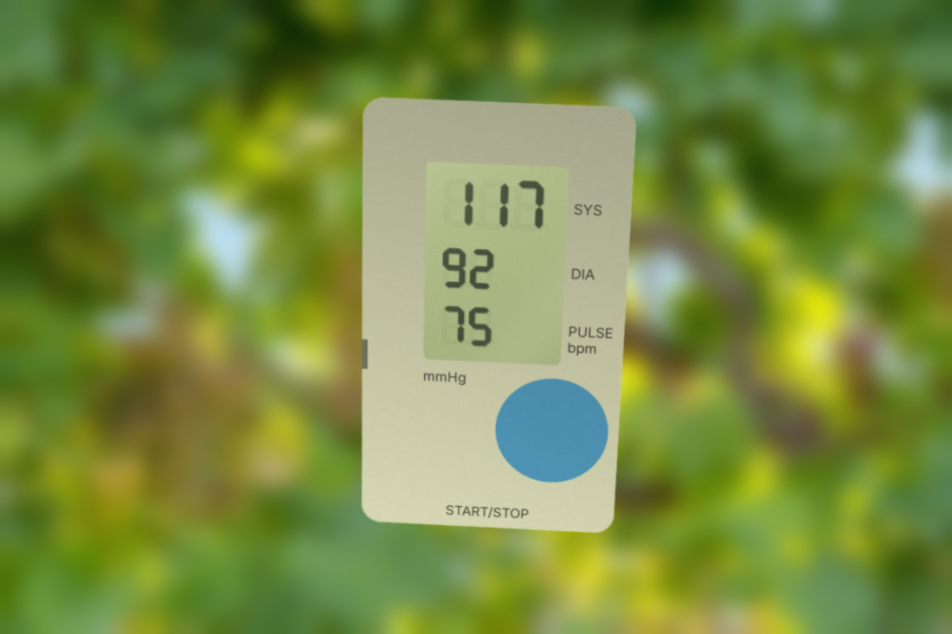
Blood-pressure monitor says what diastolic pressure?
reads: 92 mmHg
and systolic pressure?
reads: 117 mmHg
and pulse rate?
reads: 75 bpm
